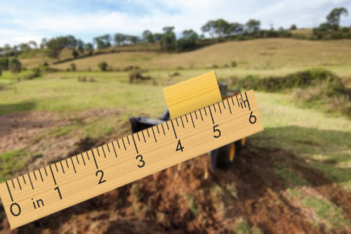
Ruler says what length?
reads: 1.375 in
